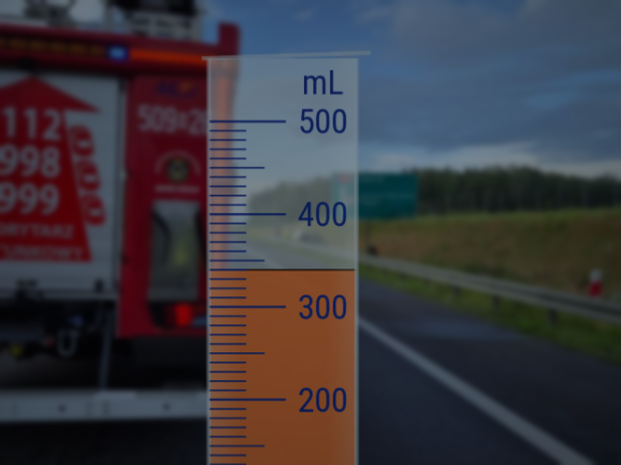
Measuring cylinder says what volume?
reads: 340 mL
